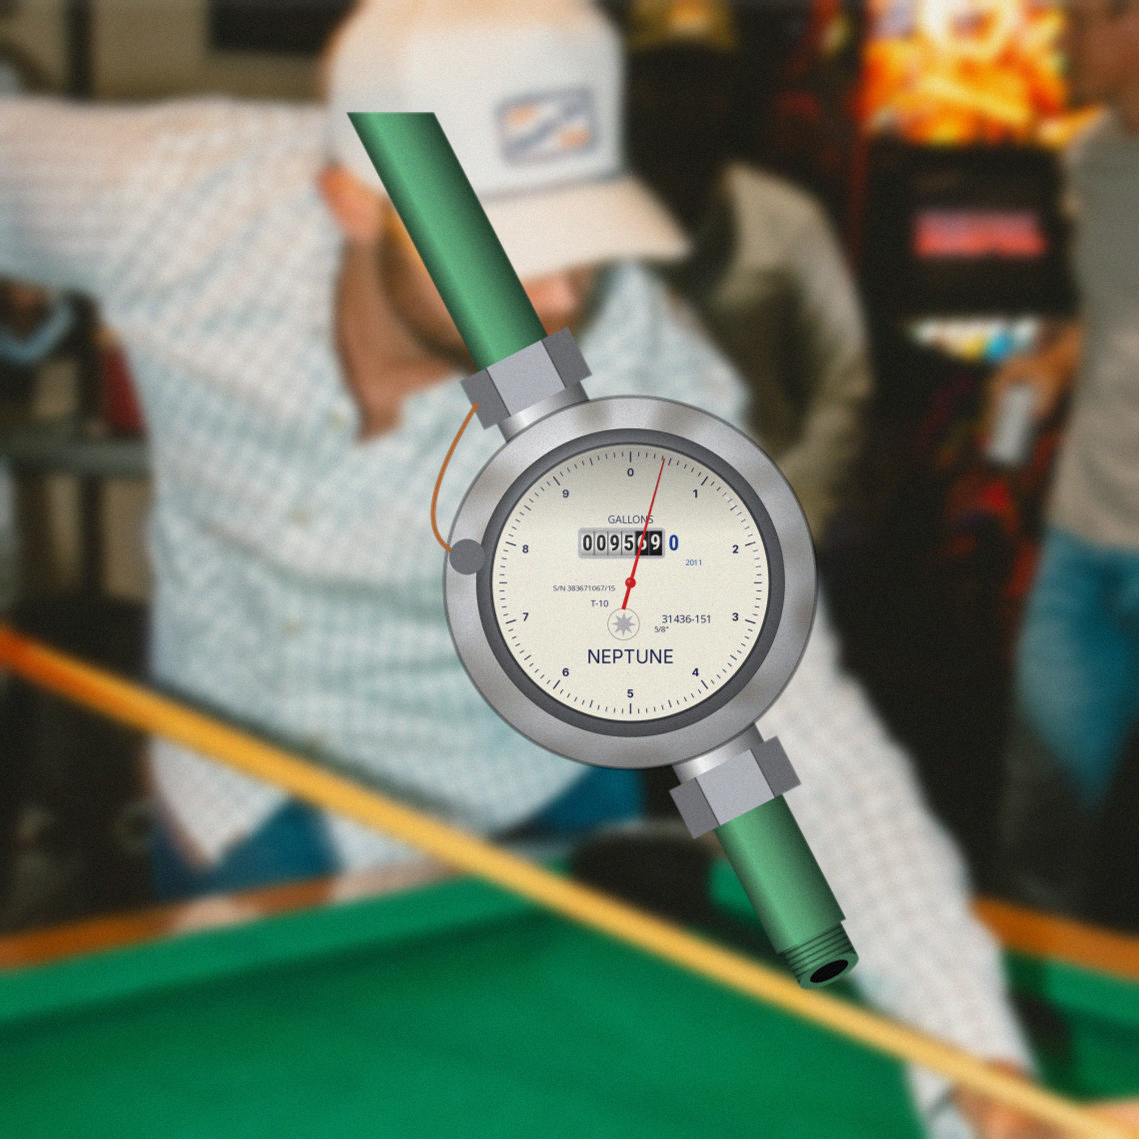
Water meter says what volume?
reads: 95690.4 gal
